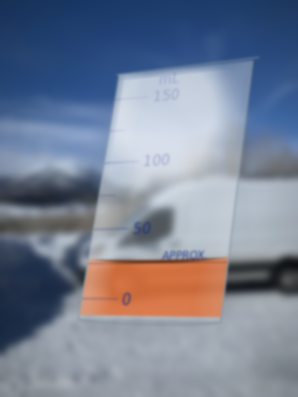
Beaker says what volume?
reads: 25 mL
